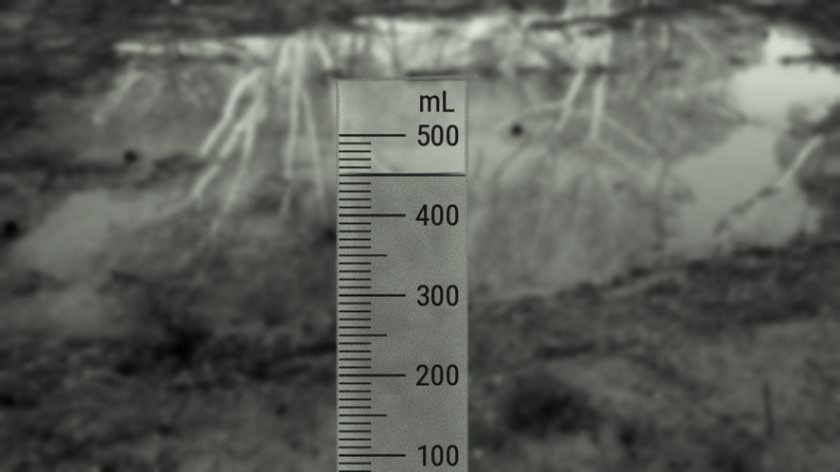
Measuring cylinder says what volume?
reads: 450 mL
